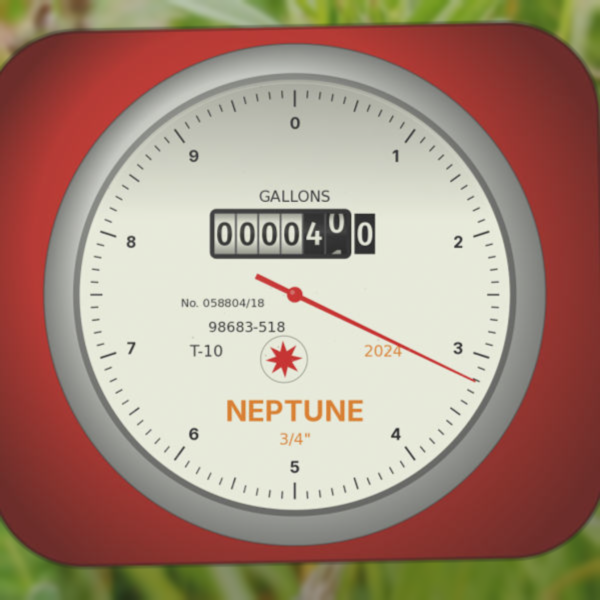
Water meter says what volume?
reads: 403.2 gal
